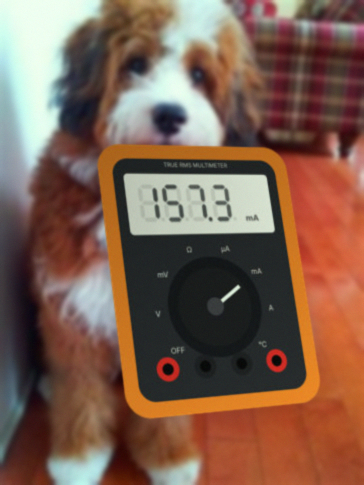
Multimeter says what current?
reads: 157.3 mA
